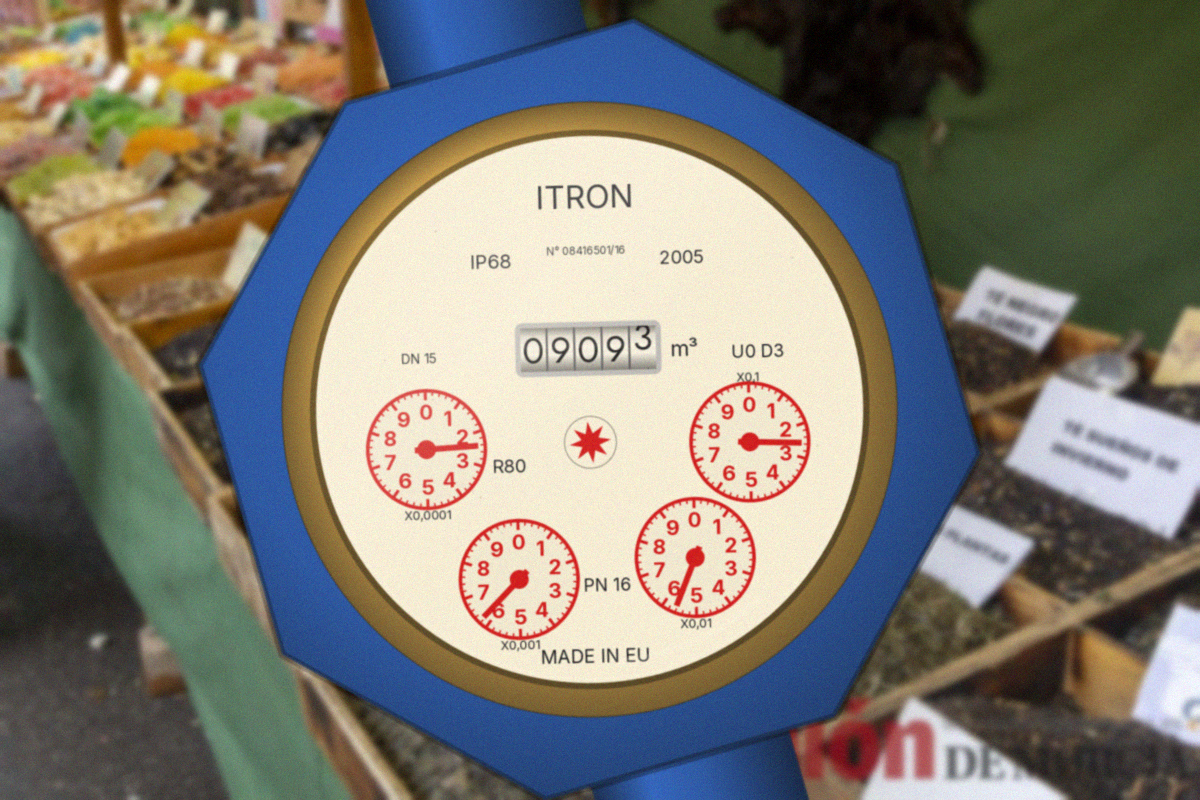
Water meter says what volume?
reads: 9093.2562 m³
